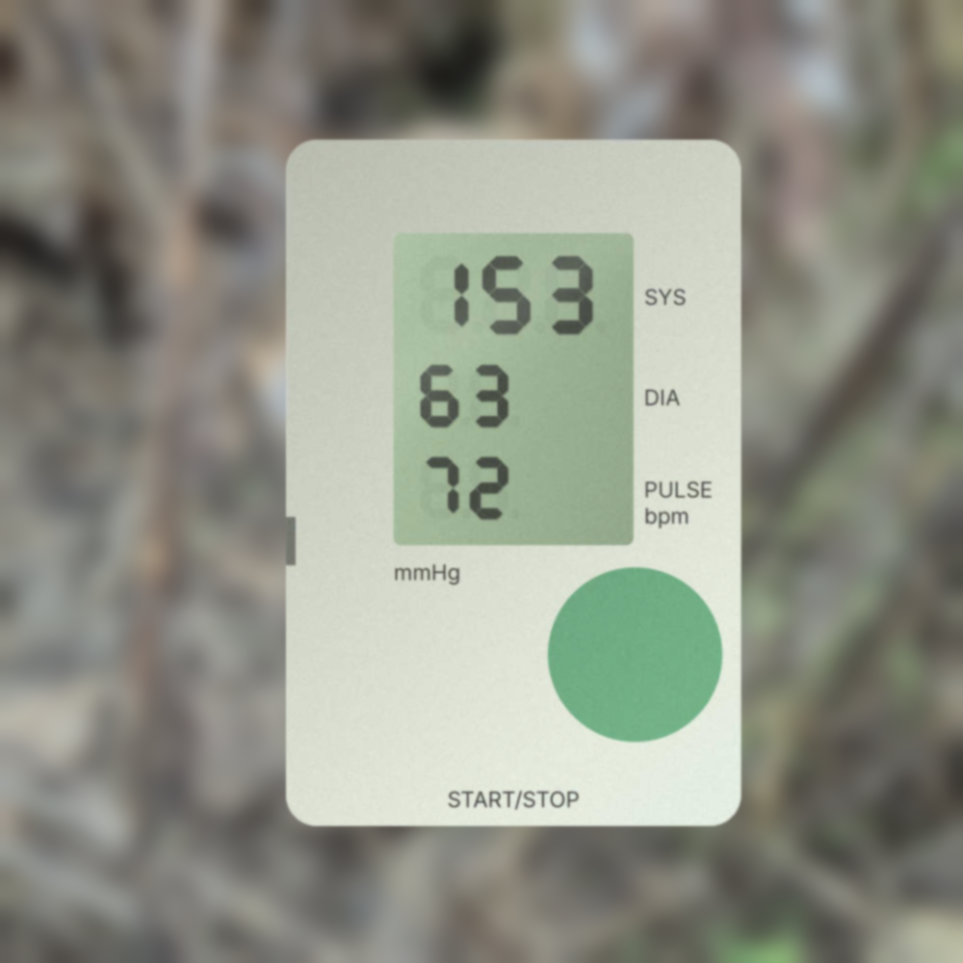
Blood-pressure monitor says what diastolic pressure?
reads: 63 mmHg
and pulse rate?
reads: 72 bpm
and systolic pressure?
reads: 153 mmHg
